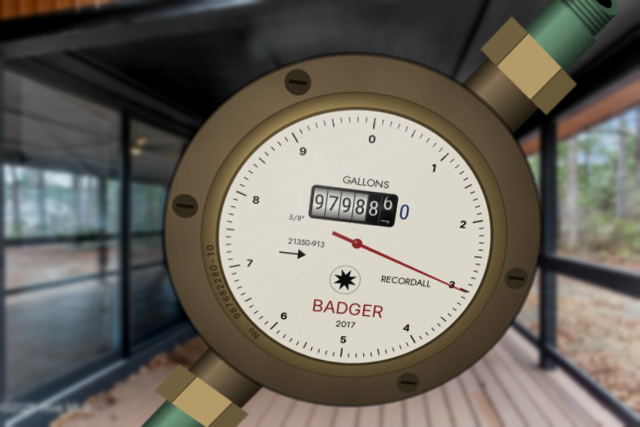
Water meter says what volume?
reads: 9798863.0 gal
